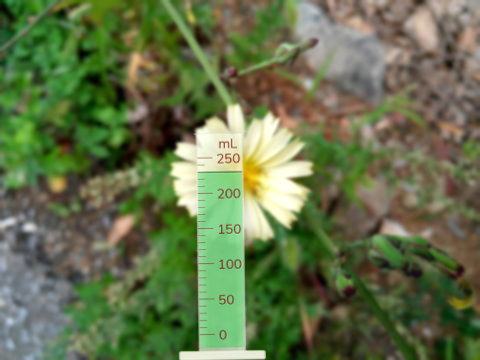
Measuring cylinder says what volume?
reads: 230 mL
